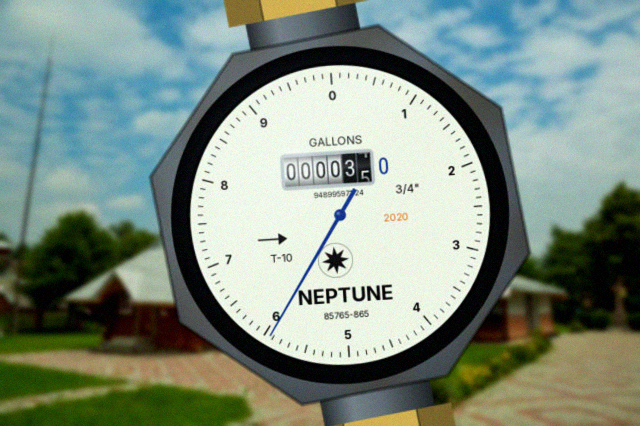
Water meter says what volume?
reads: 345.9 gal
